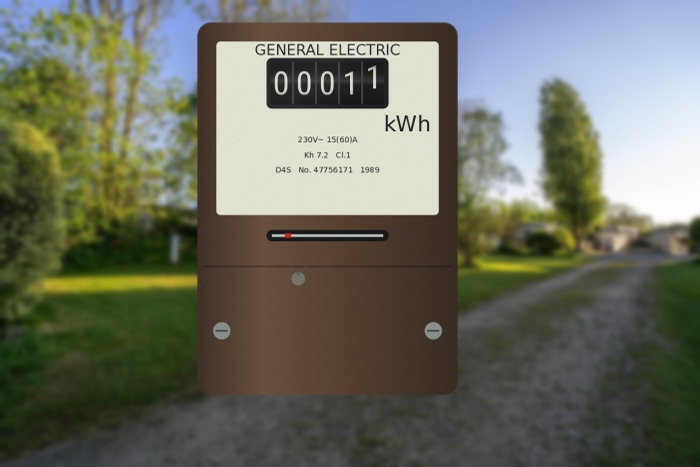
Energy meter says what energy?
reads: 11 kWh
